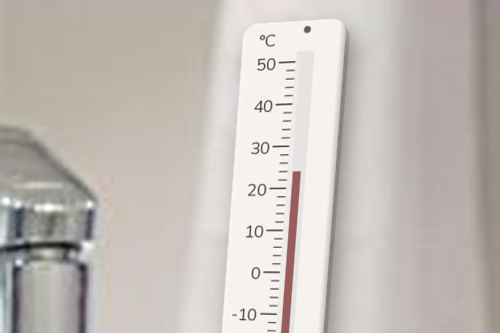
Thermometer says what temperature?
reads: 24 °C
